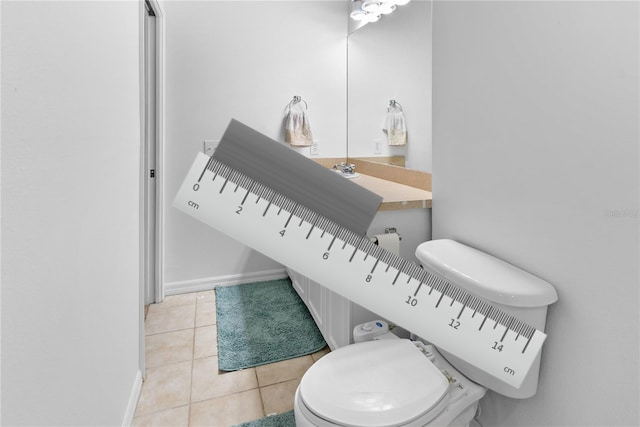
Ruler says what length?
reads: 7 cm
